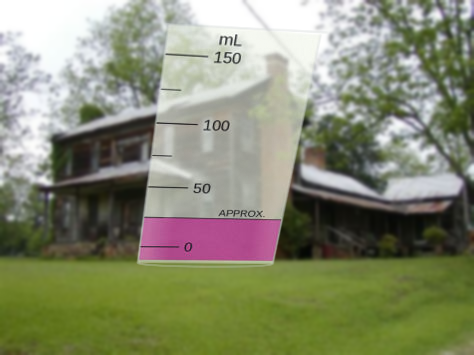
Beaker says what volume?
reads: 25 mL
